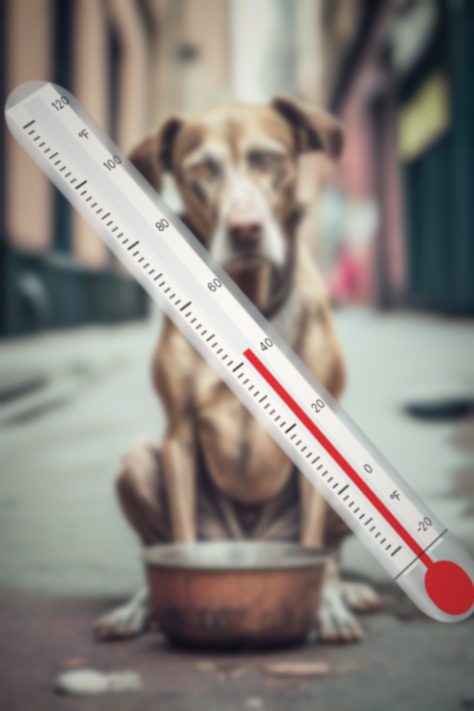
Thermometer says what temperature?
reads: 42 °F
